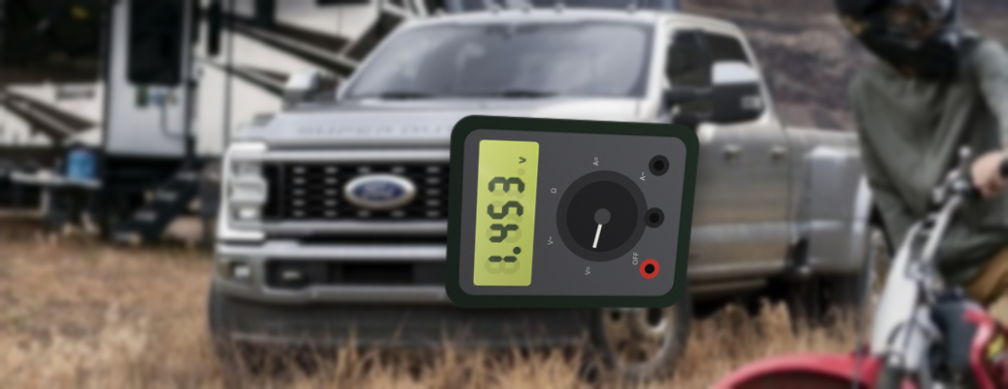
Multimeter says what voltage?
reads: 1.453 V
